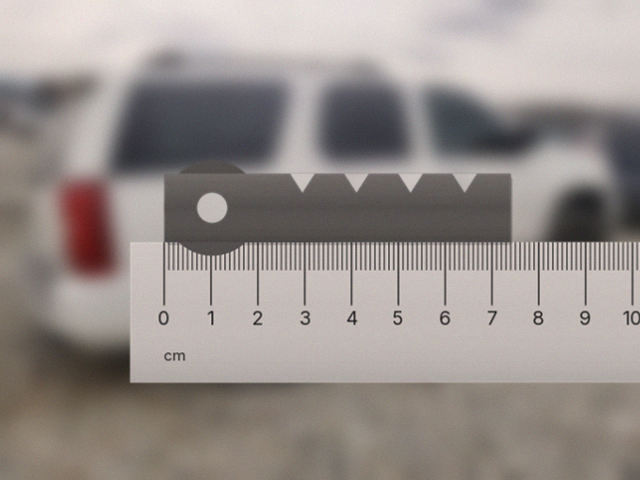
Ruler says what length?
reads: 7.4 cm
